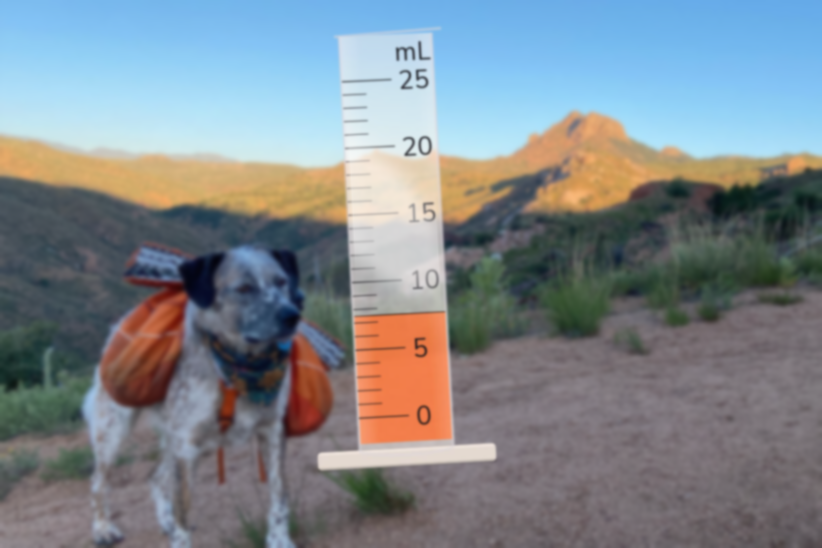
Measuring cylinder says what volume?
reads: 7.5 mL
